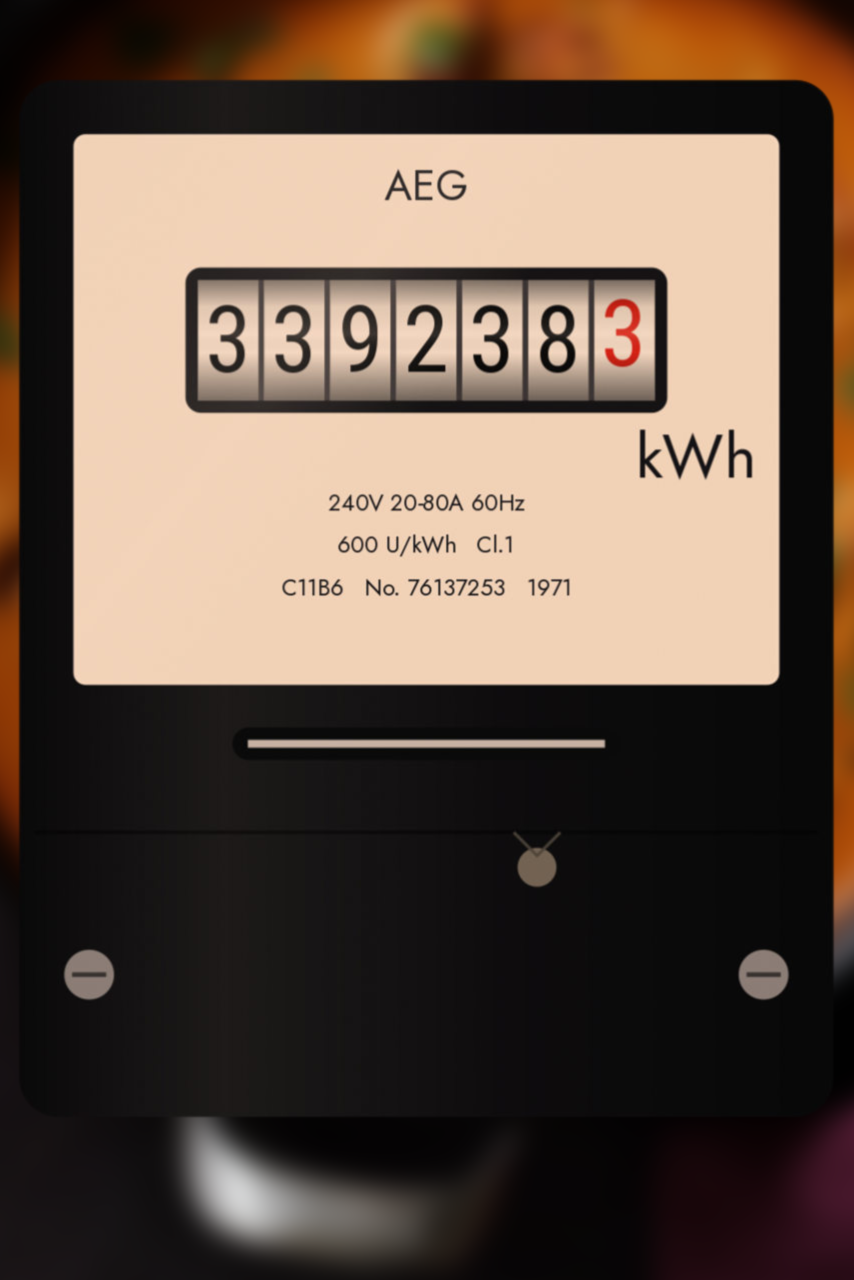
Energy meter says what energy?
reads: 339238.3 kWh
